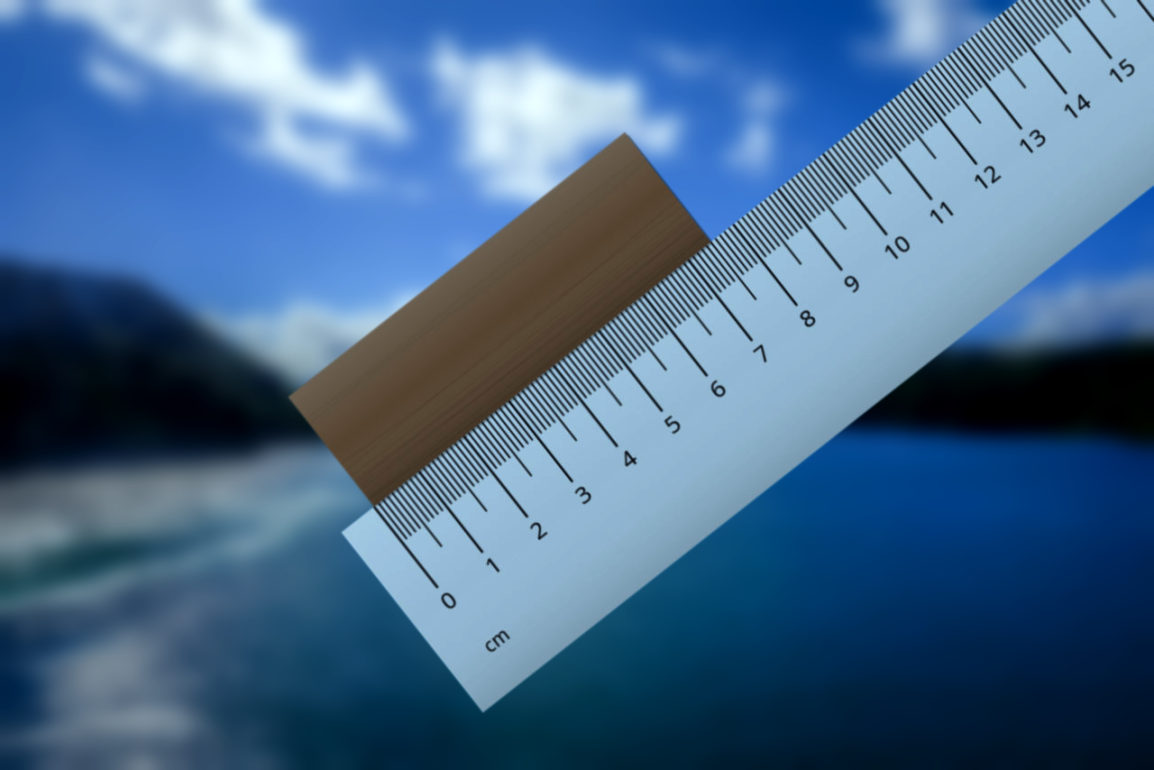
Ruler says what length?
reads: 7.5 cm
